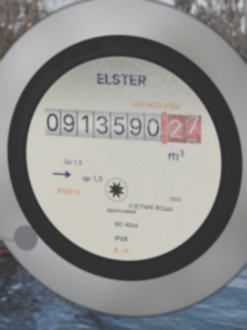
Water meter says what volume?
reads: 913590.27 m³
